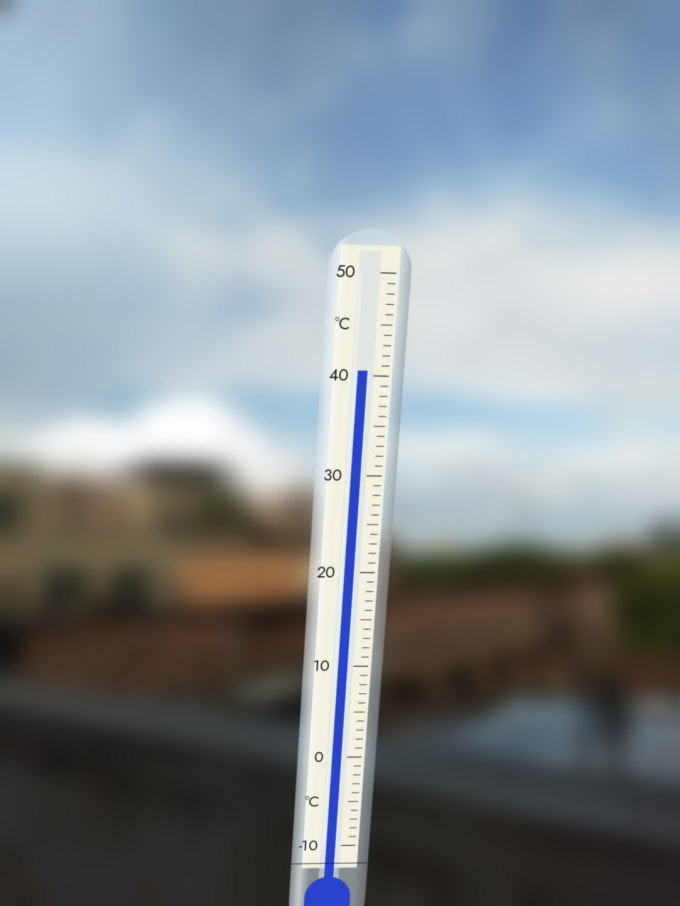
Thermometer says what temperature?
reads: 40.5 °C
